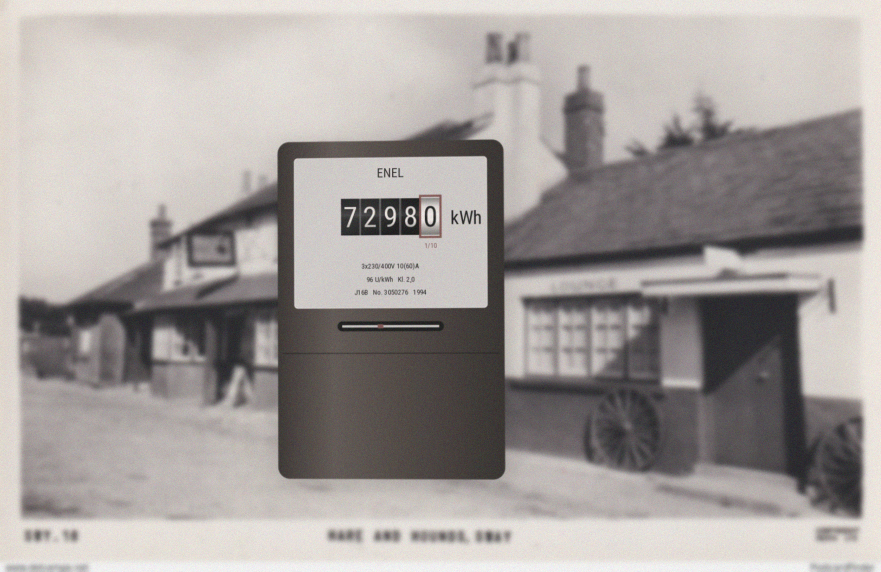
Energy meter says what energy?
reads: 7298.0 kWh
